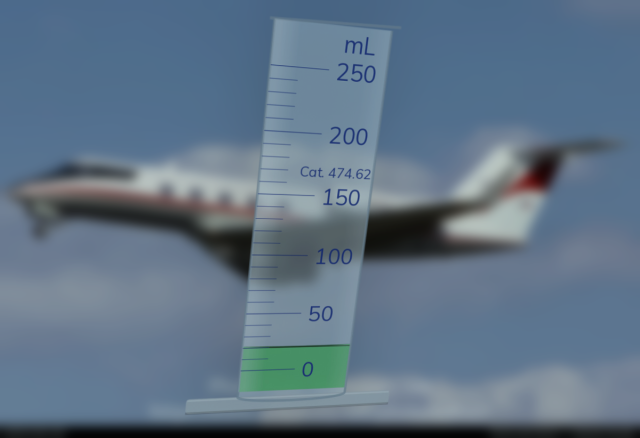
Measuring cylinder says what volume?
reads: 20 mL
